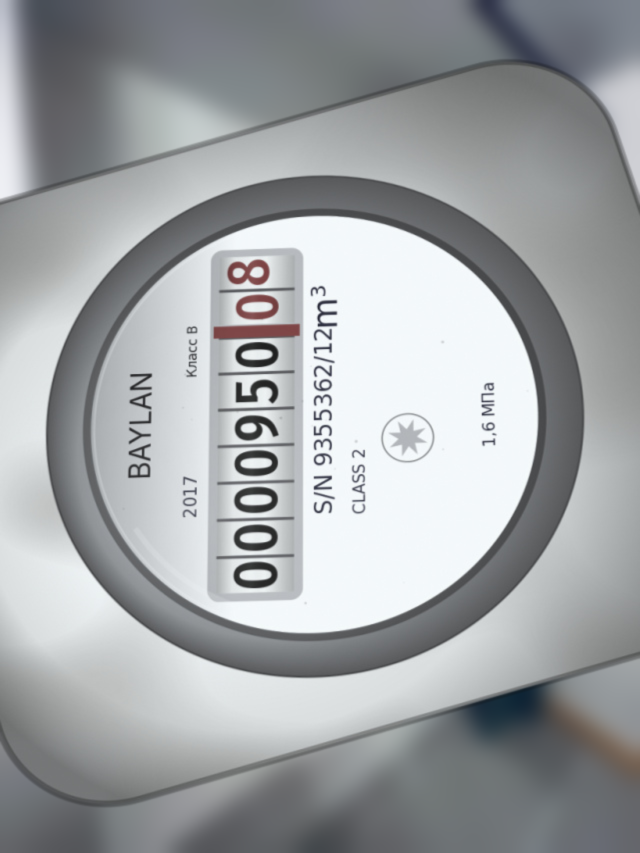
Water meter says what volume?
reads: 950.08 m³
